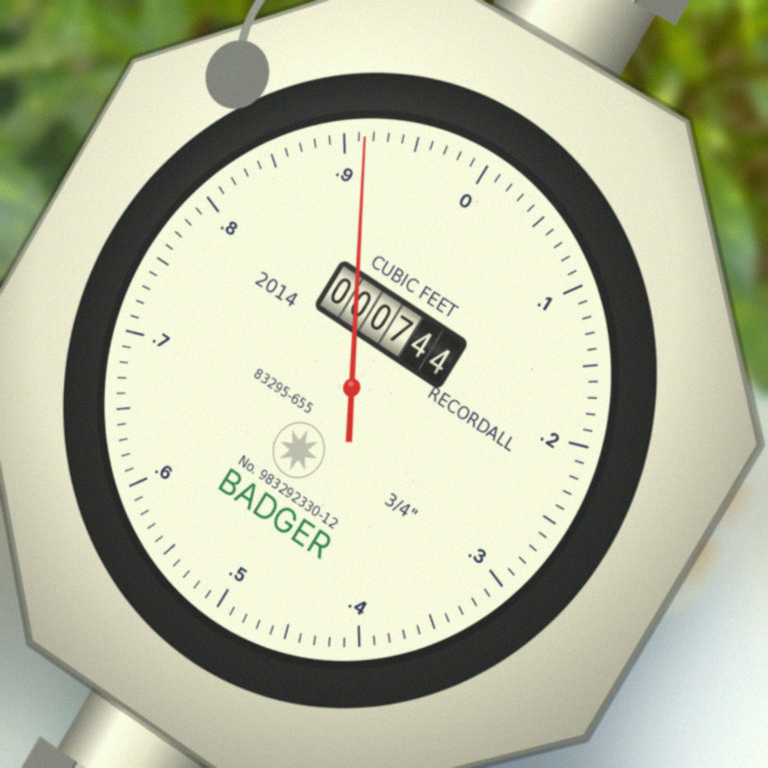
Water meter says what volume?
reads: 743.91 ft³
